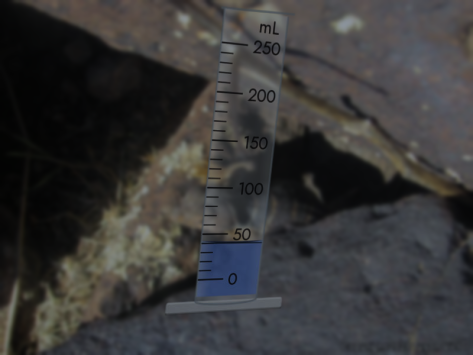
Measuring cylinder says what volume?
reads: 40 mL
